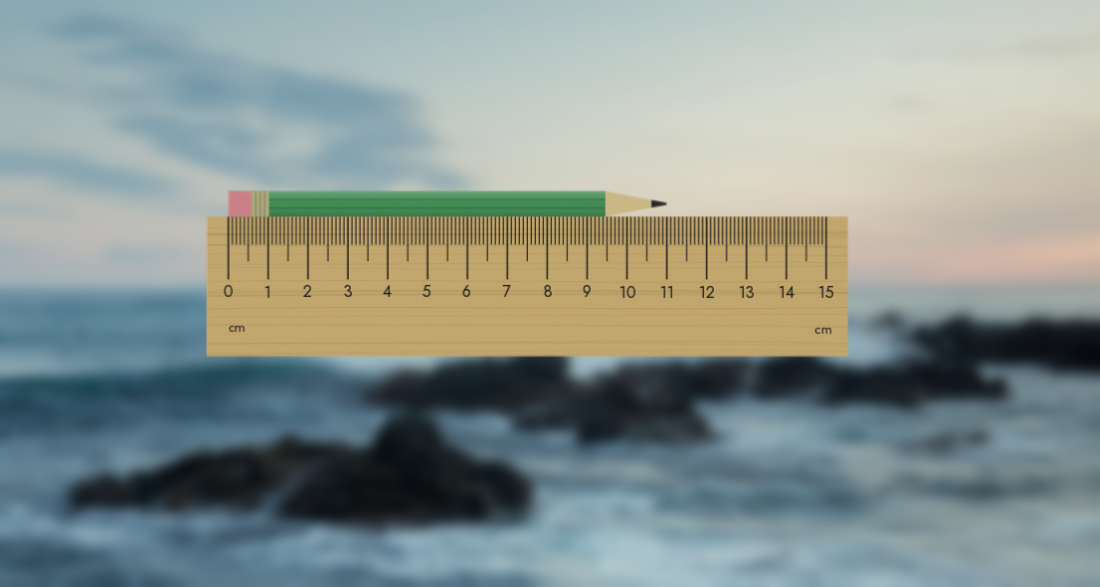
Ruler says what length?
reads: 11 cm
